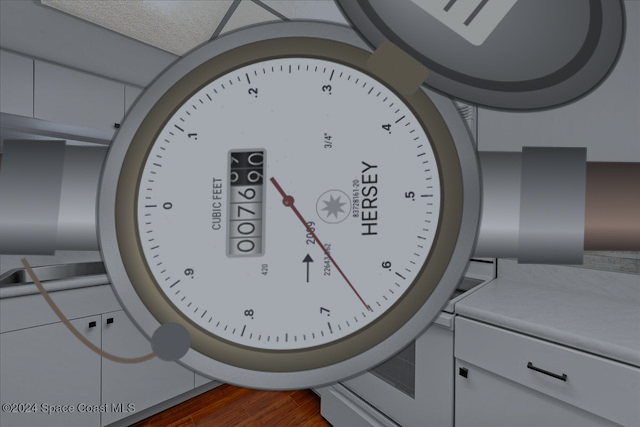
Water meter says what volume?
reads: 7689.65 ft³
